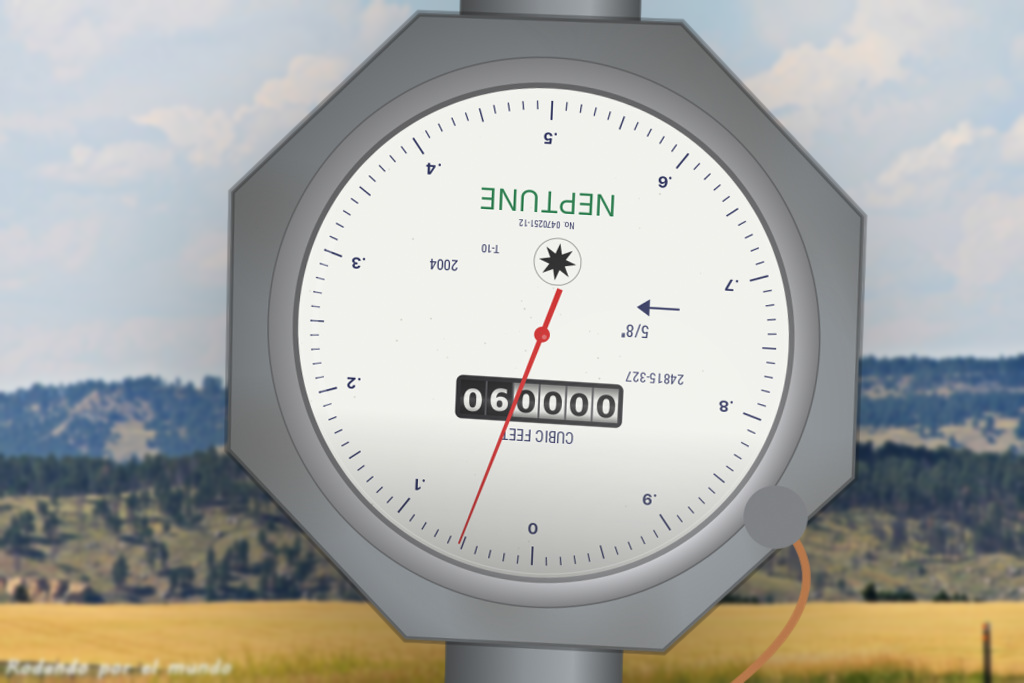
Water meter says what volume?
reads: 90.05 ft³
